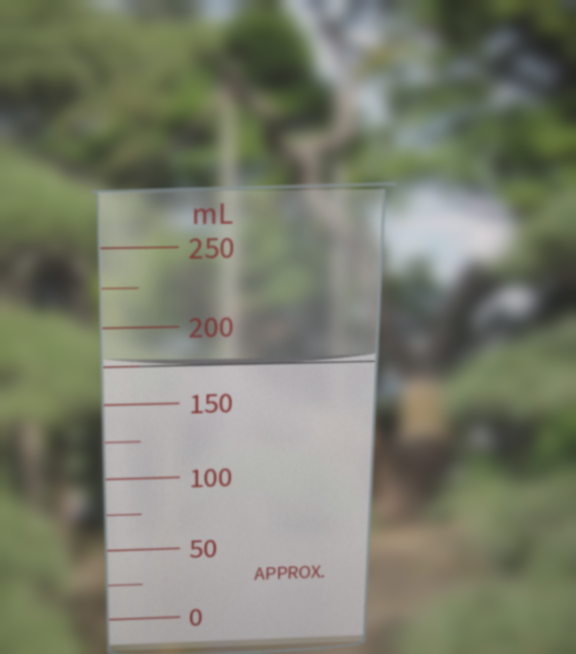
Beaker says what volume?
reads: 175 mL
